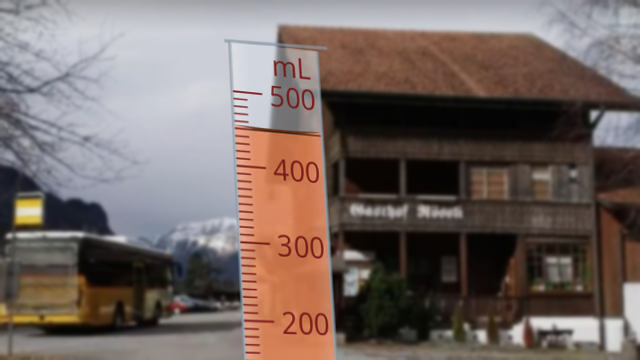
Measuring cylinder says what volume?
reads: 450 mL
